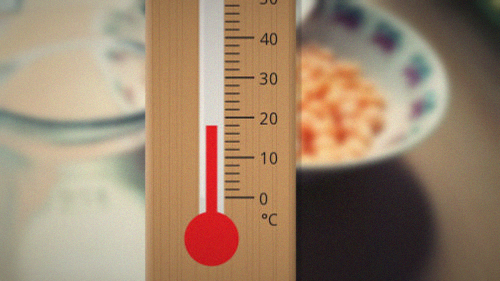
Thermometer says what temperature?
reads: 18 °C
